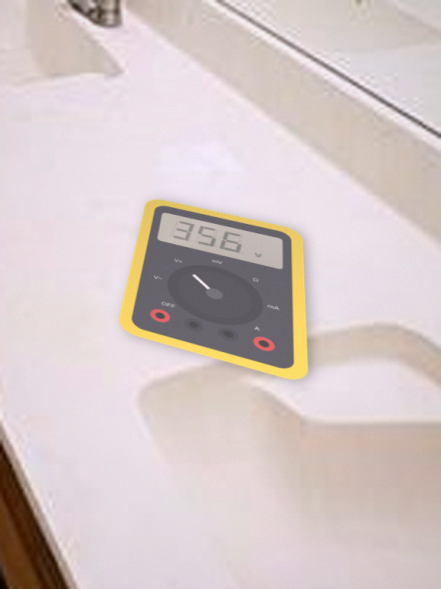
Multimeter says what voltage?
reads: 356 V
